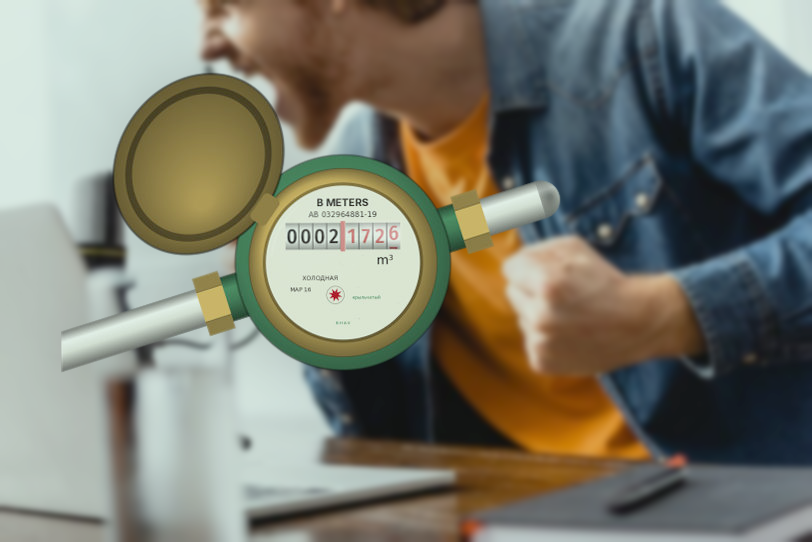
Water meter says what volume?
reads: 2.1726 m³
